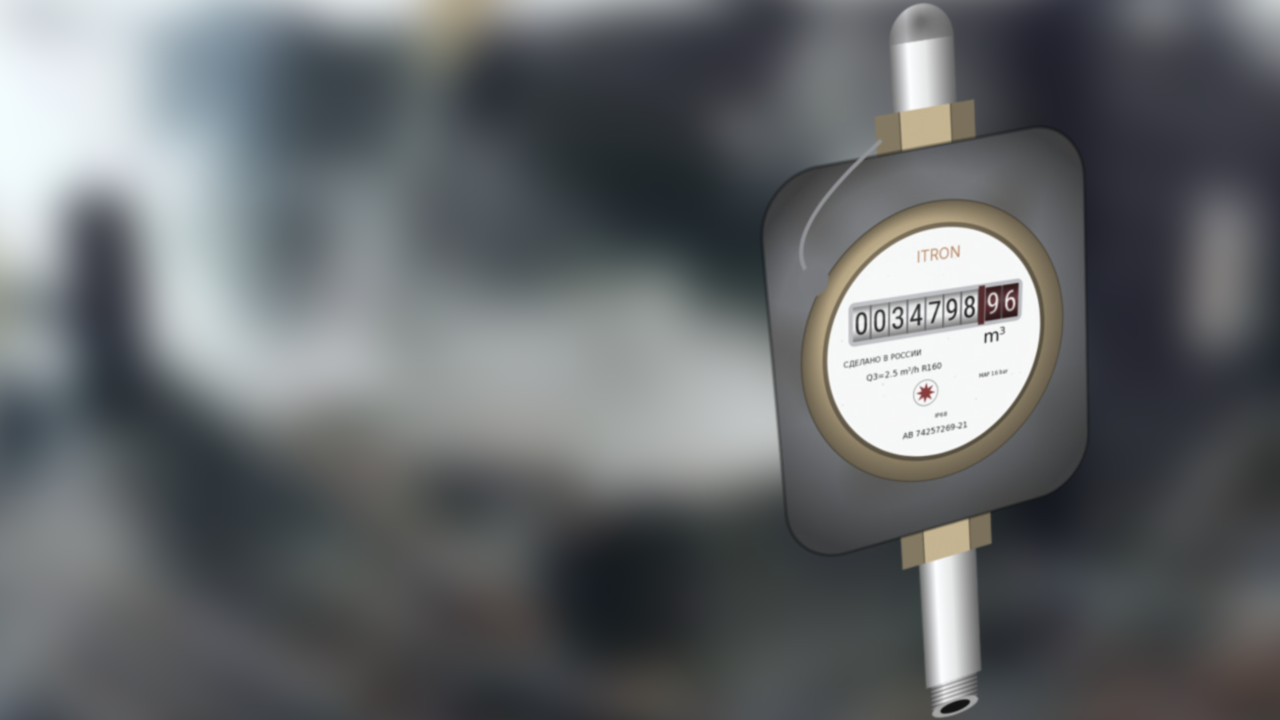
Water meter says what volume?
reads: 34798.96 m³
